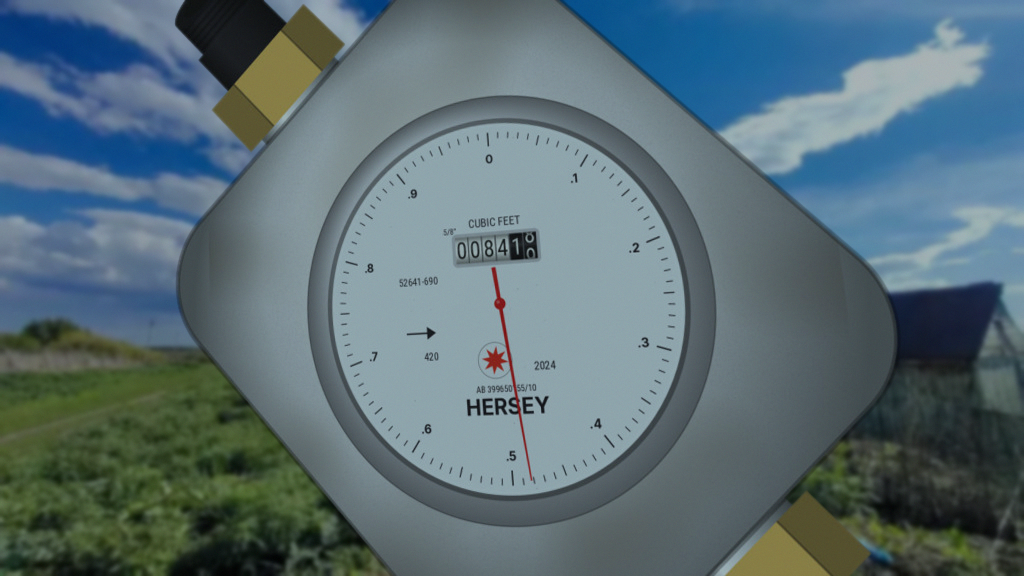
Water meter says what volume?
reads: 8418.48 ft³
